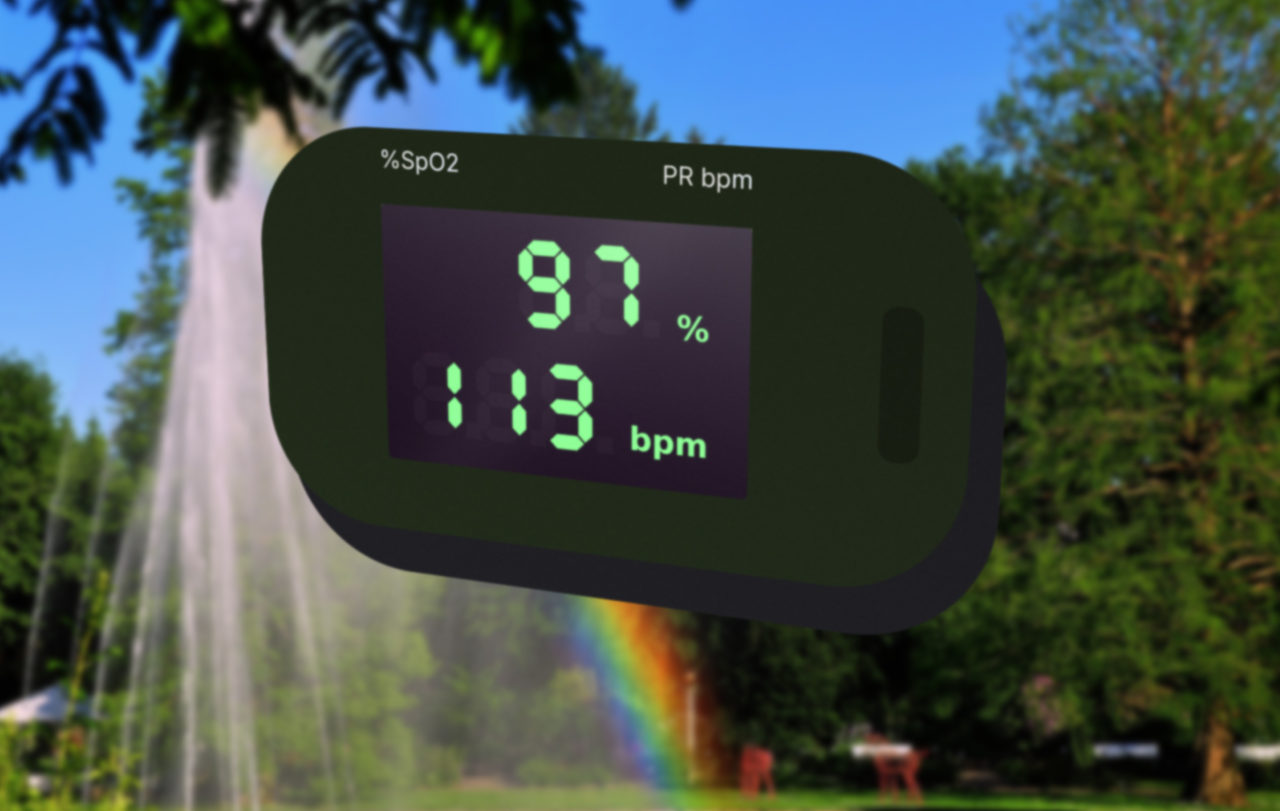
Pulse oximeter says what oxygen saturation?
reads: 97 %
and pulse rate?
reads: 113 bpm
